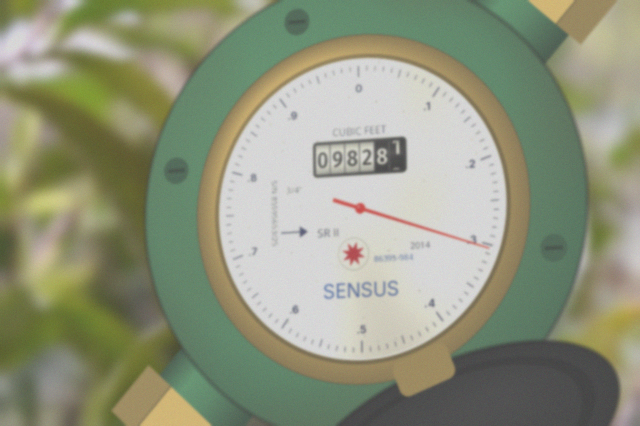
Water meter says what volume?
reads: 98281.30 ft³
